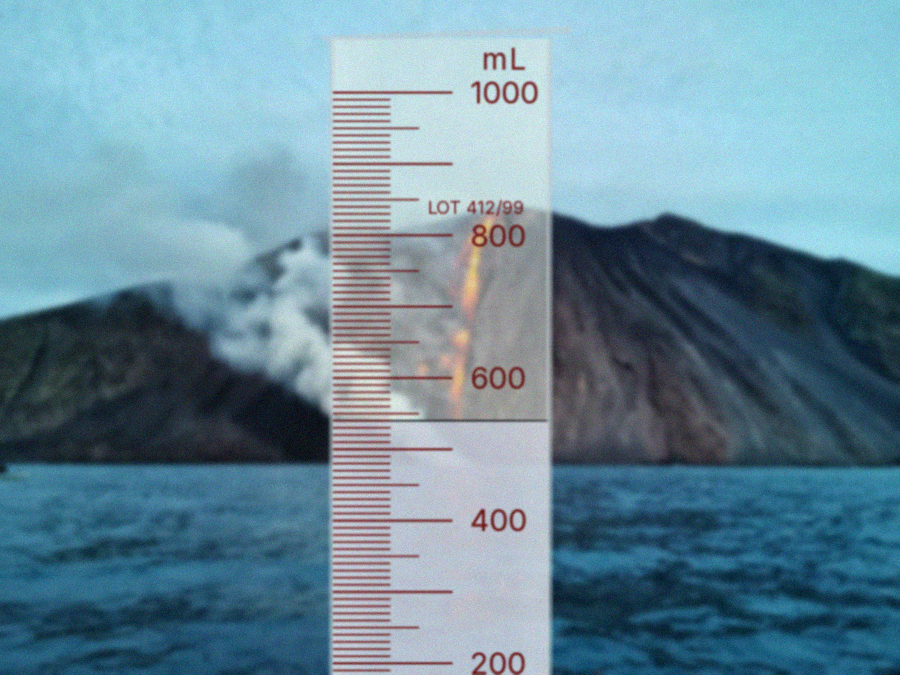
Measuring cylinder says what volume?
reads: 540 mL
